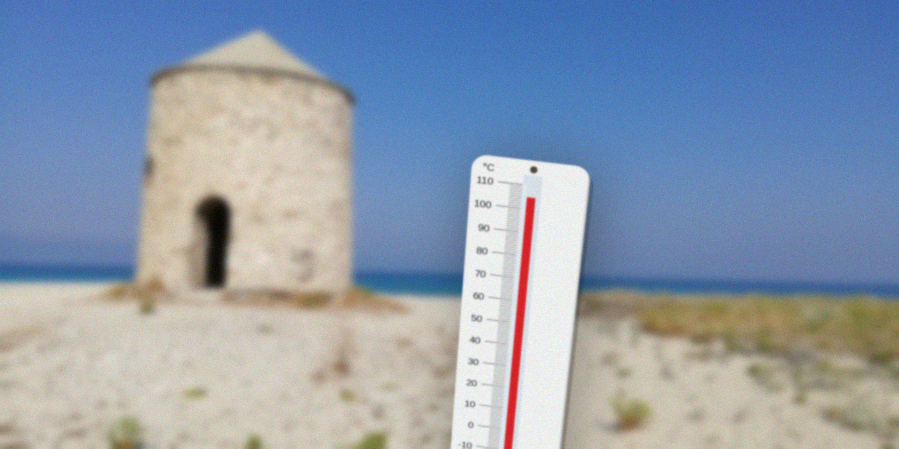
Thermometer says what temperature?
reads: 105 °C
